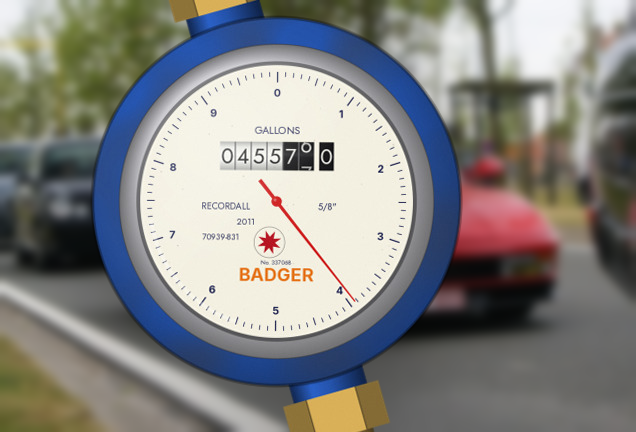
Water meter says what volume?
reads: 455763.9 gal
